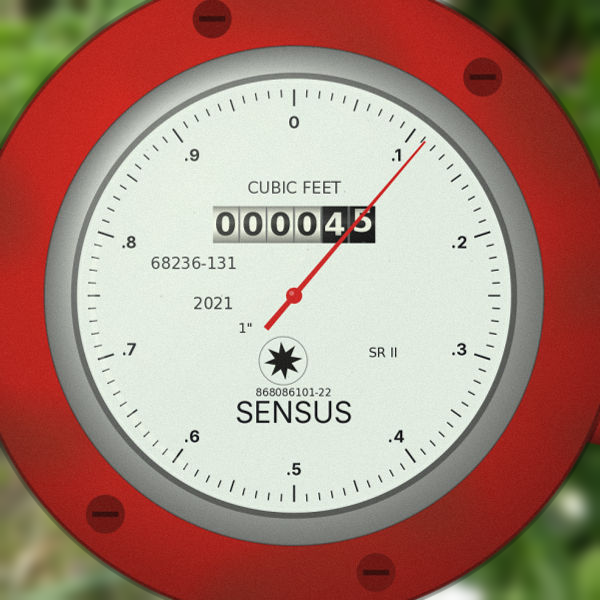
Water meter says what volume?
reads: 45.11 ft³
